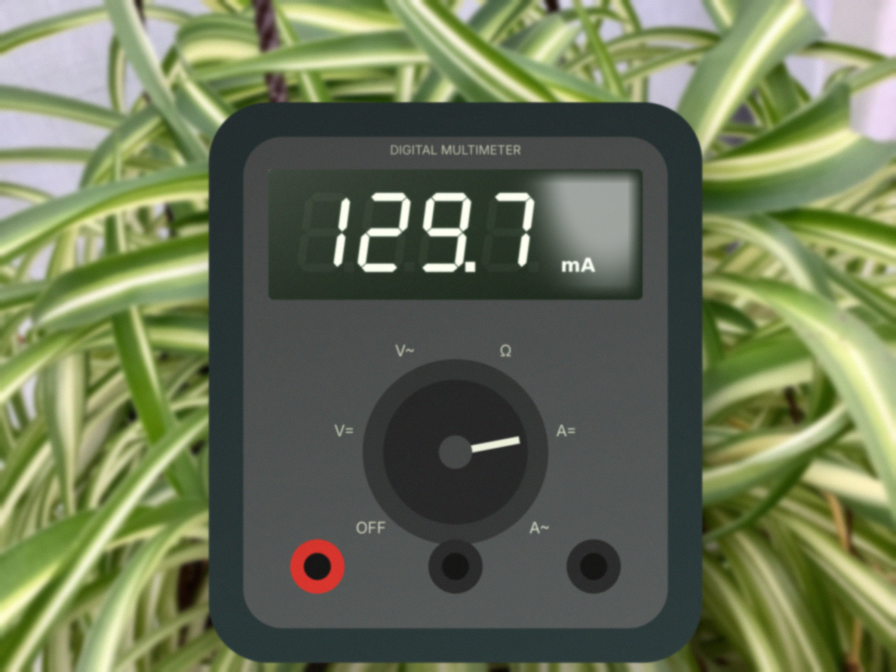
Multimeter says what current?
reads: 129.7 mA
